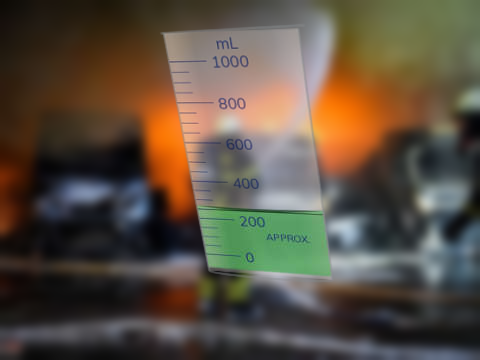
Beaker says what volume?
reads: 250 mL
